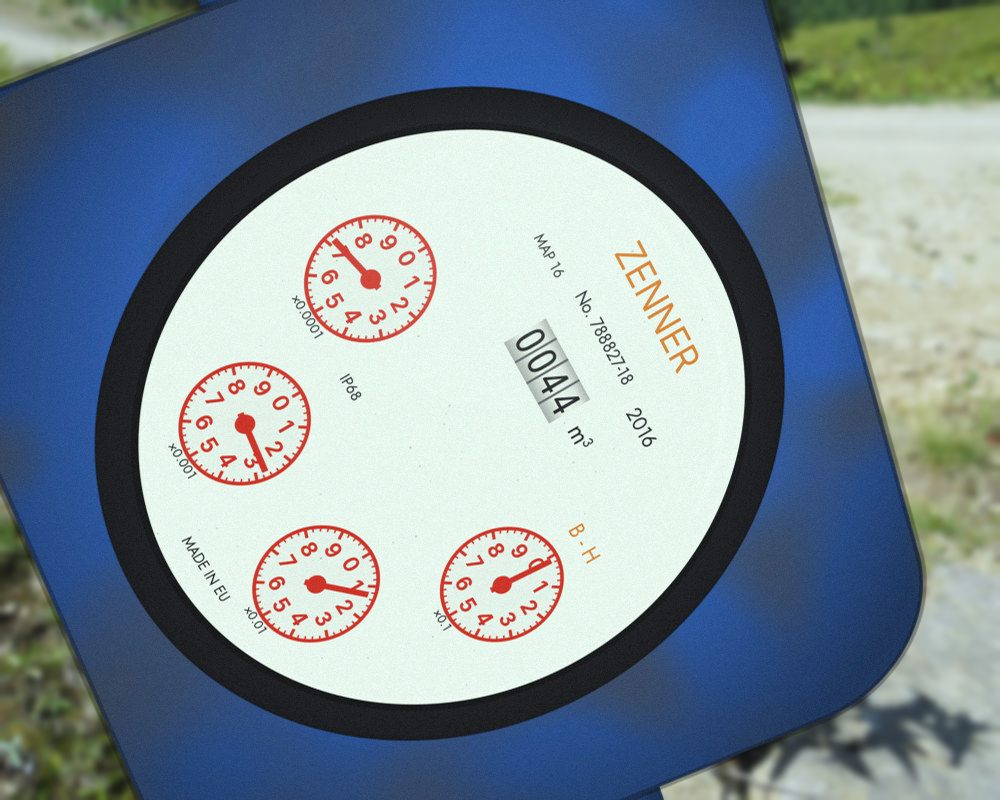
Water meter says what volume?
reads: 44.0127 m³
